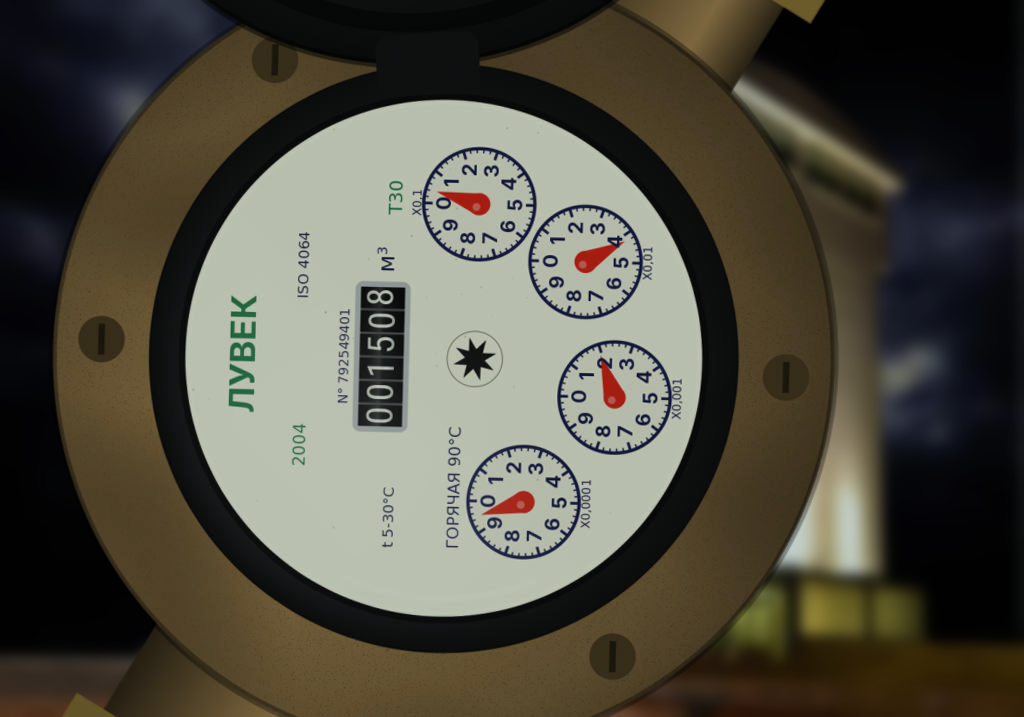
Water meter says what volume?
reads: 1508.0419 m³
